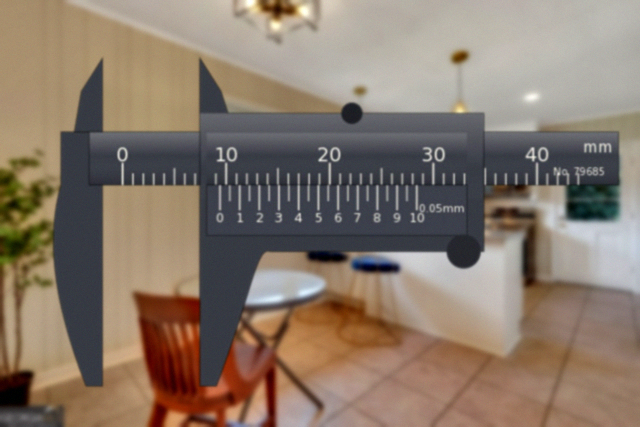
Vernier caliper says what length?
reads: 9.4 mm
